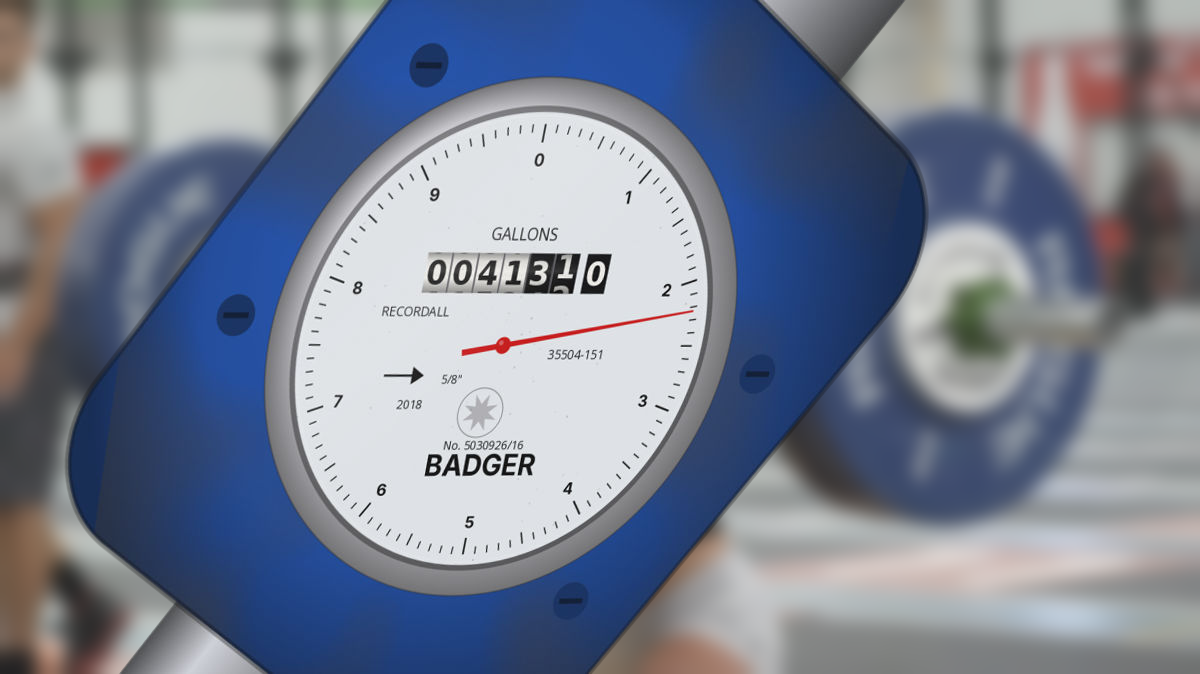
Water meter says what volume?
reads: 41312.2 gal
